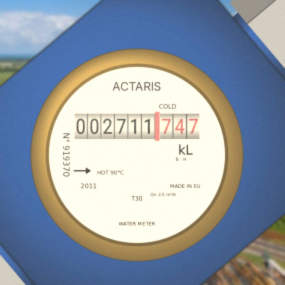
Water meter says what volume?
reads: 2711.747 kL
